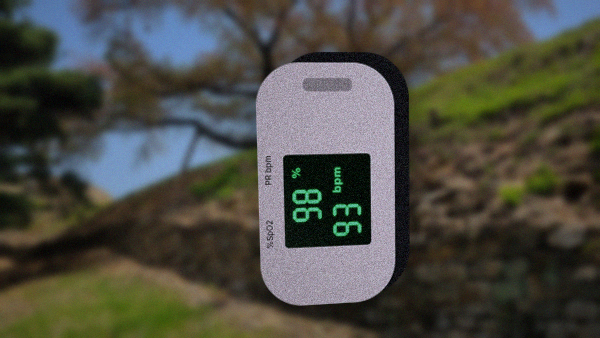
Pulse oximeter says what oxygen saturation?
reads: 98 %
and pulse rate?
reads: 93 bpm
